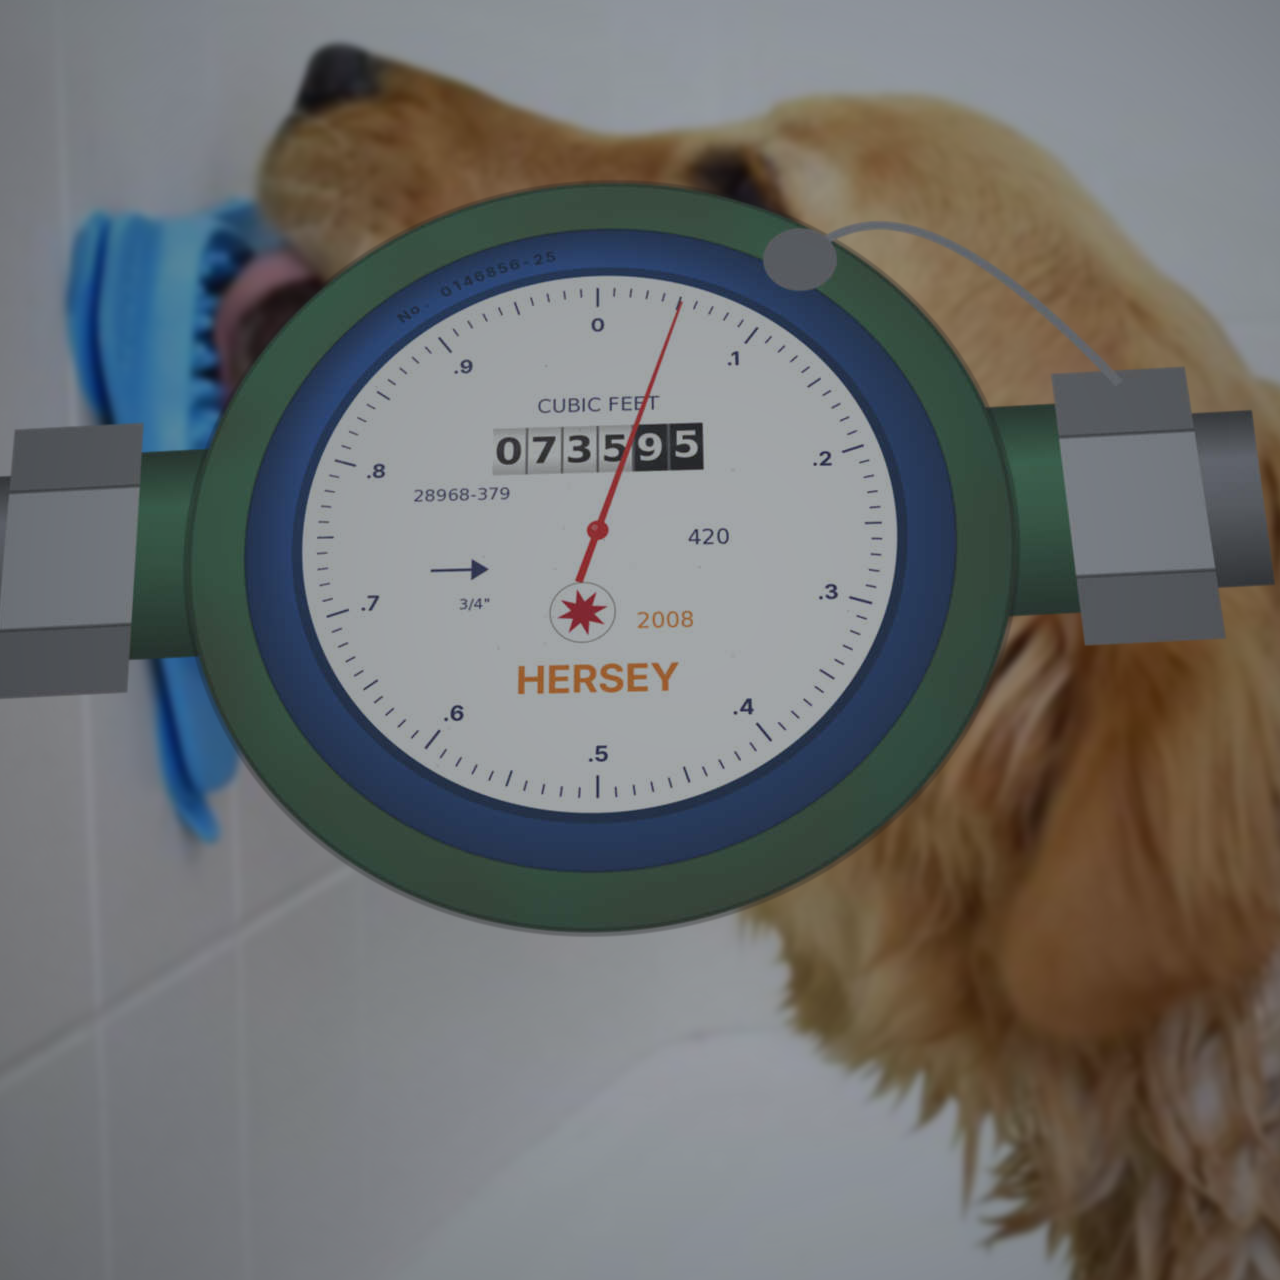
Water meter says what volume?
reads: 73595.05 ft³
